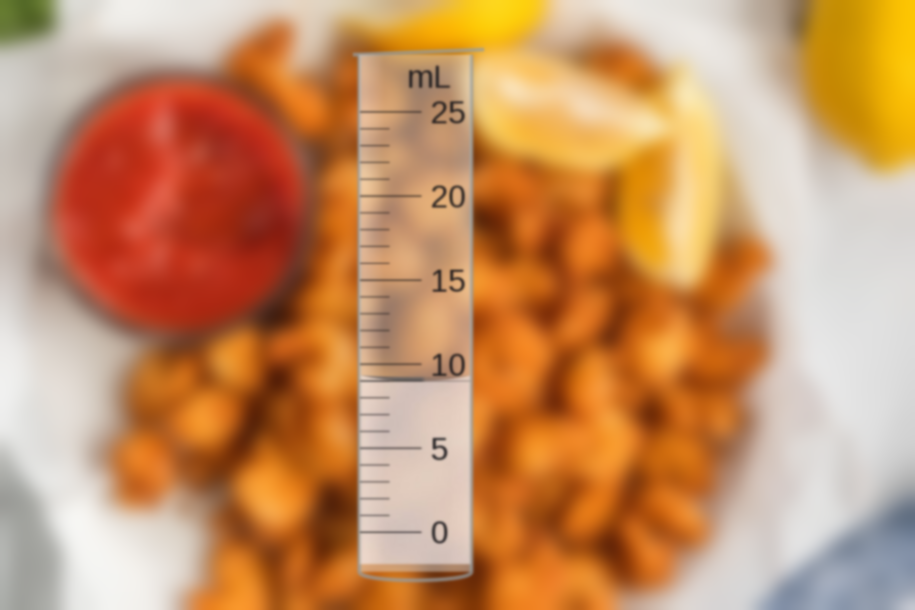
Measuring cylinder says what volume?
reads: 9 mL
